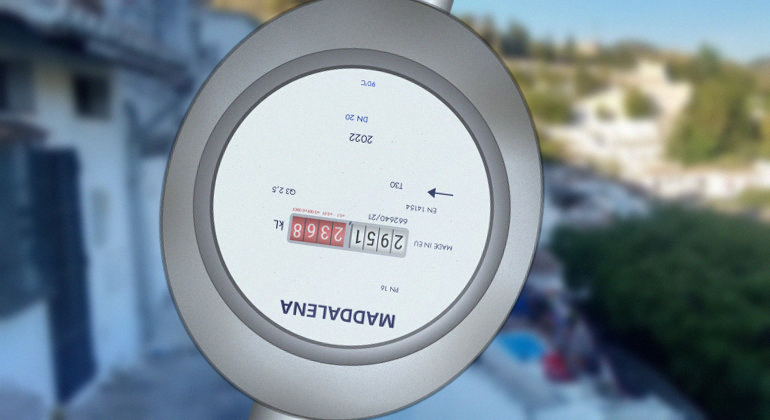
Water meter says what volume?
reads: 2951.2368 kL
